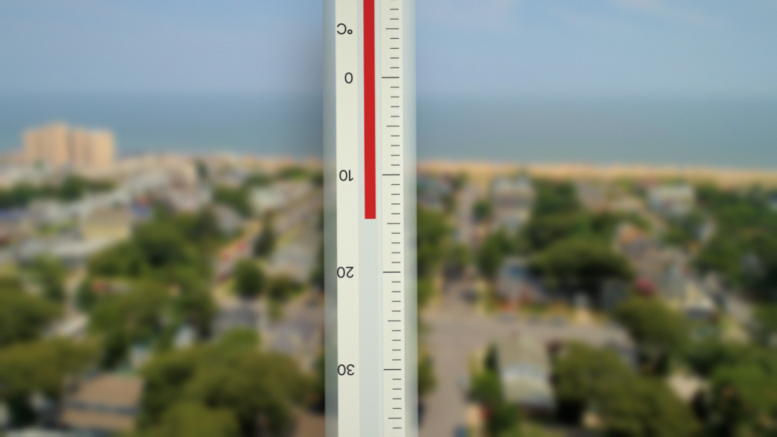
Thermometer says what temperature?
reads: 14.5 °C
